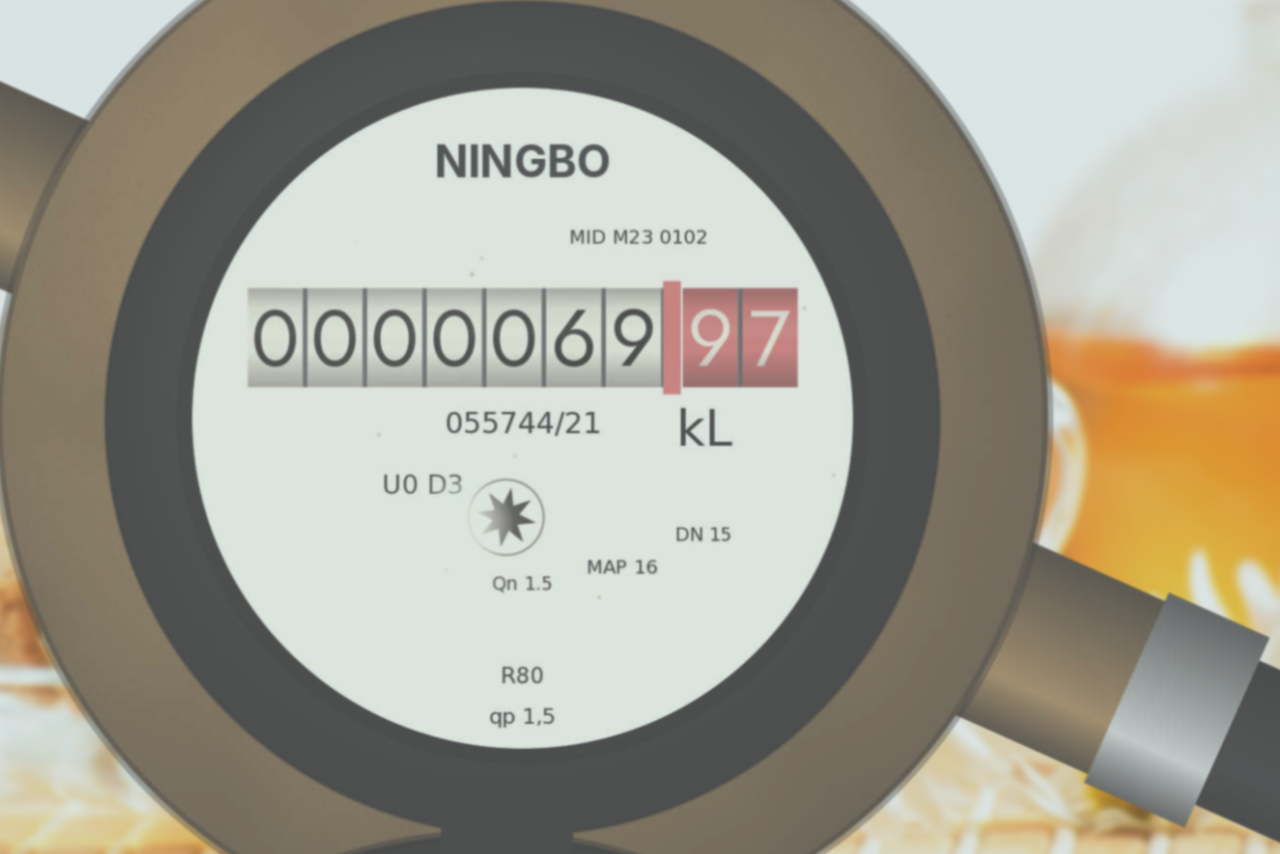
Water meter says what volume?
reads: 69.97 kL
